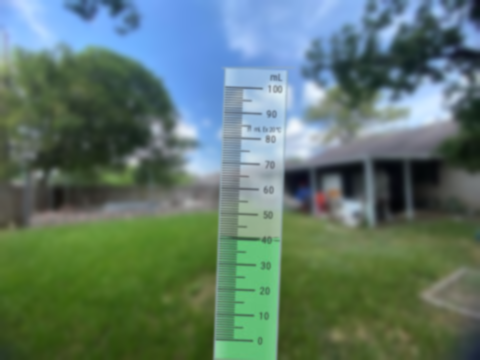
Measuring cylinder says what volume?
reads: 40 mL
